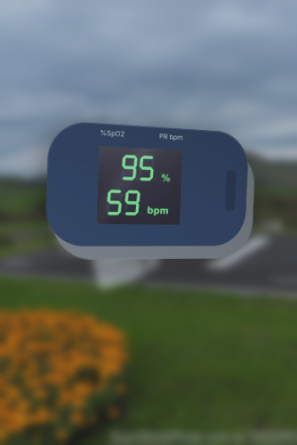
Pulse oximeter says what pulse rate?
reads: 59 bpm
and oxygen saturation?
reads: 95 %
